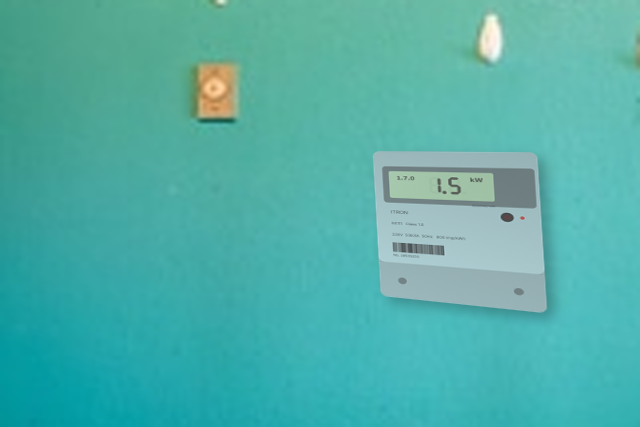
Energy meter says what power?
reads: 1.5 kW
